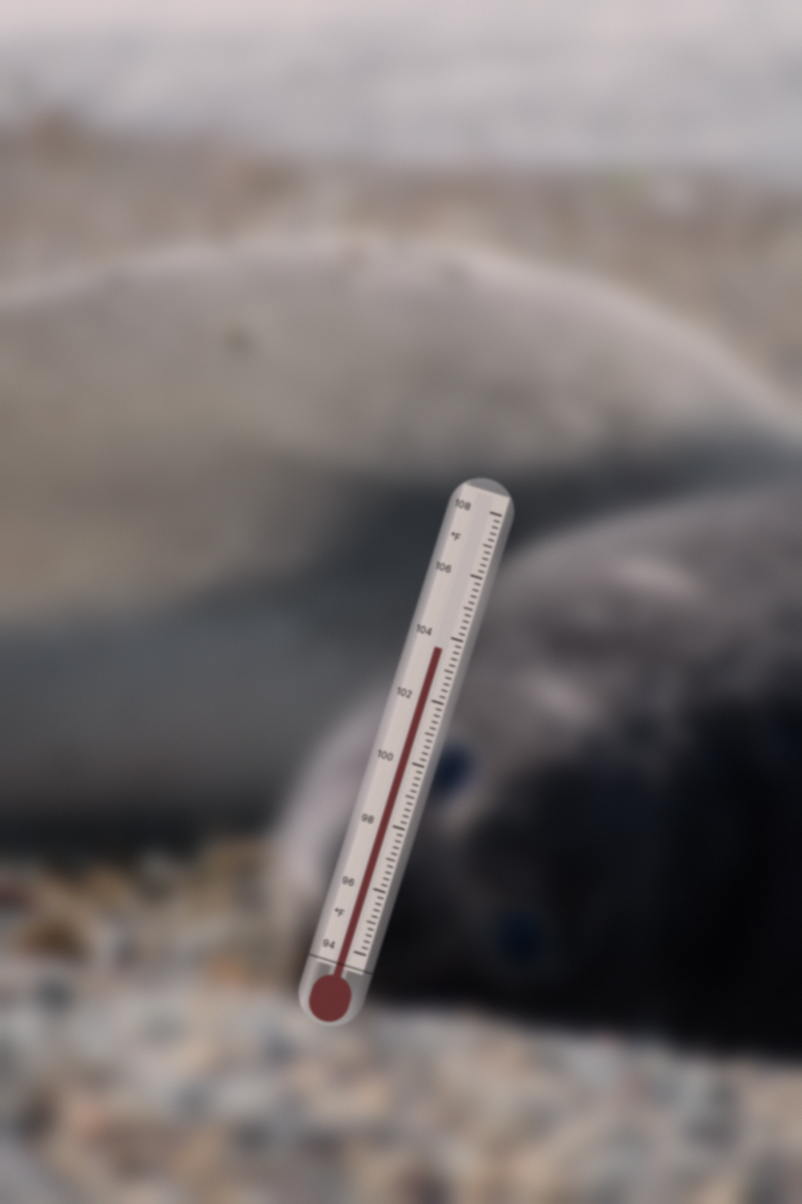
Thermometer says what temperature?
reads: 103.6 °F
